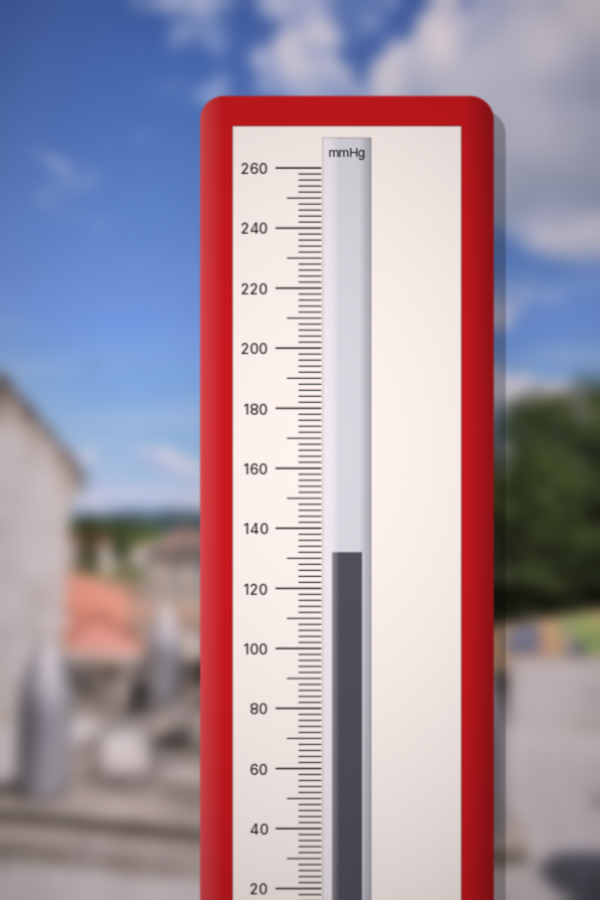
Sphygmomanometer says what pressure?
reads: 132 mmHg
